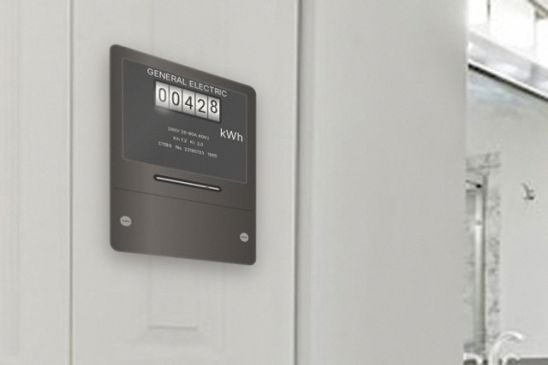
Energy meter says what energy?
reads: 428 kWh
